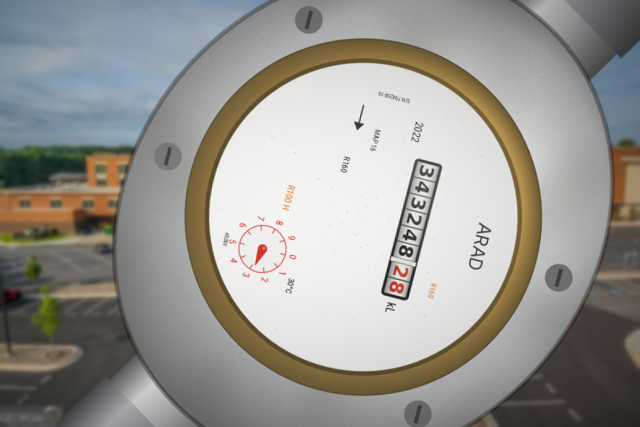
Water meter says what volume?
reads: 343248.282 kL
